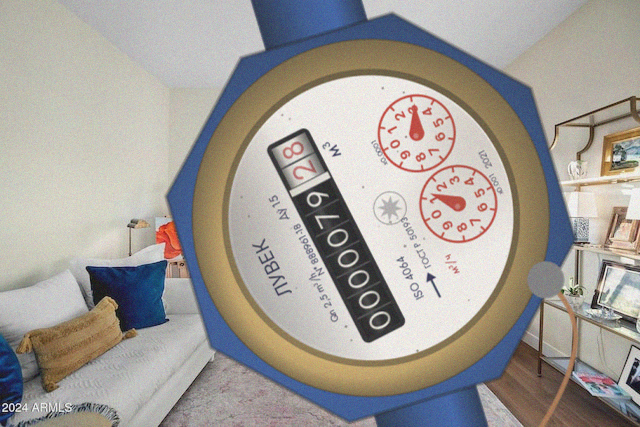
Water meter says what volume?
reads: 79.2813 m³
